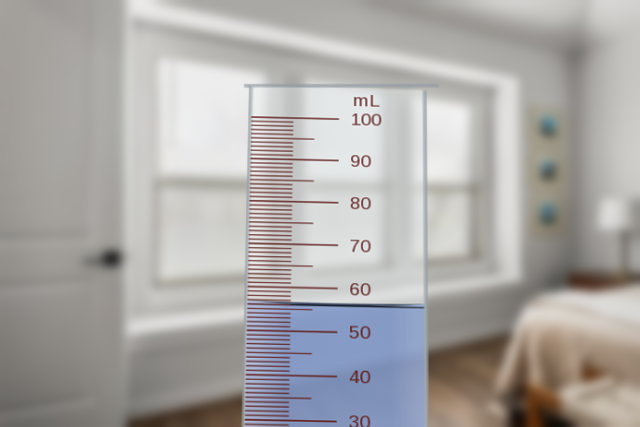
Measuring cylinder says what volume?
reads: 56 mL
